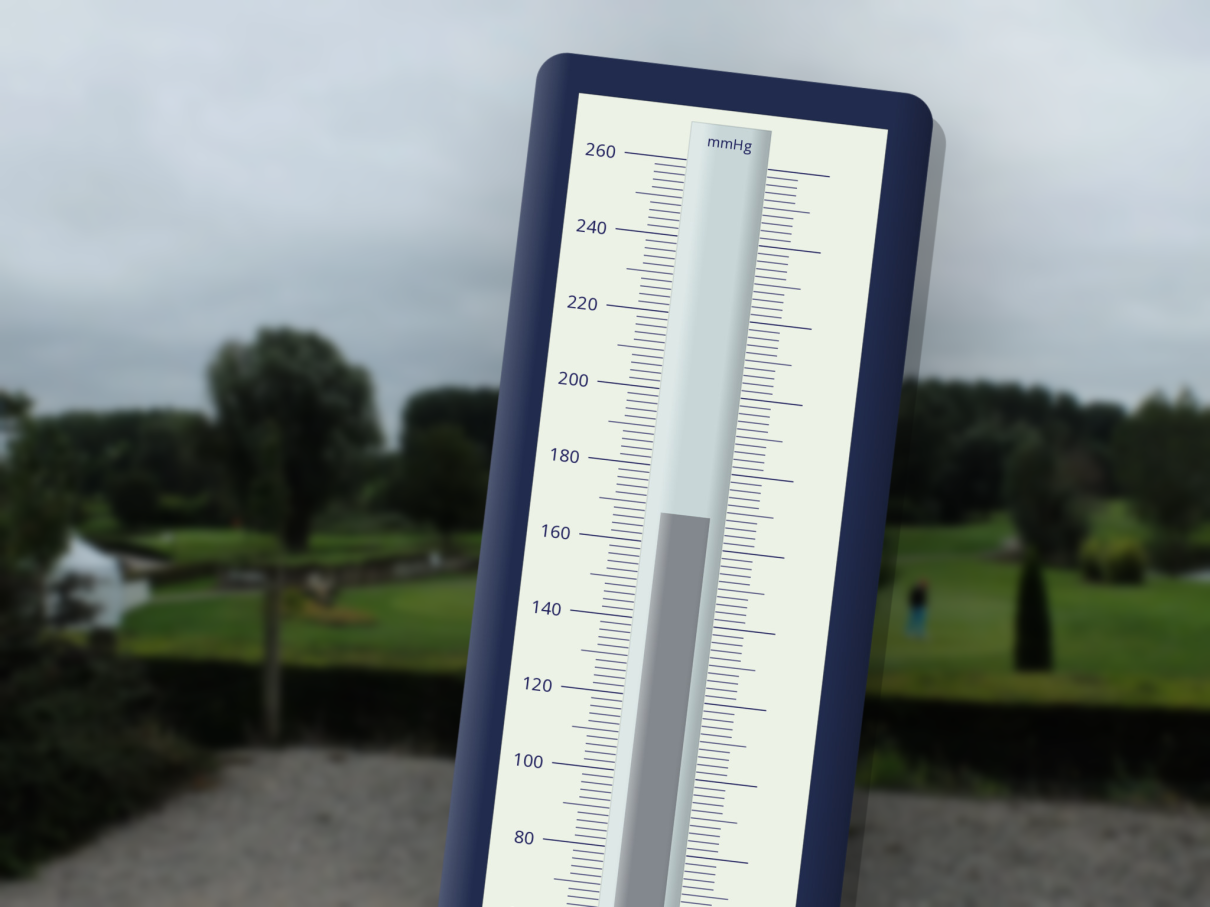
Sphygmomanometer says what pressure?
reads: 168 mmHg
